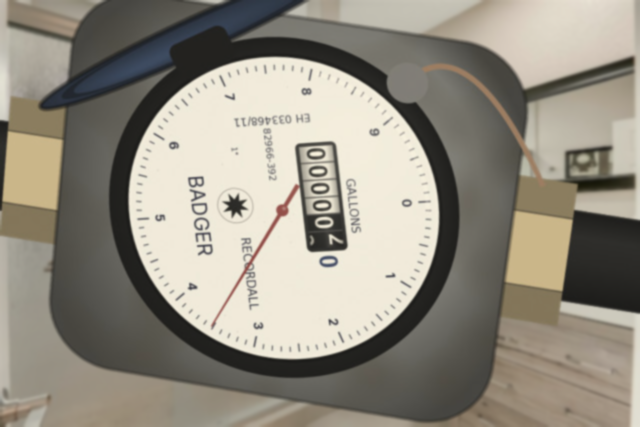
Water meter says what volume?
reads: 23.5 gal
